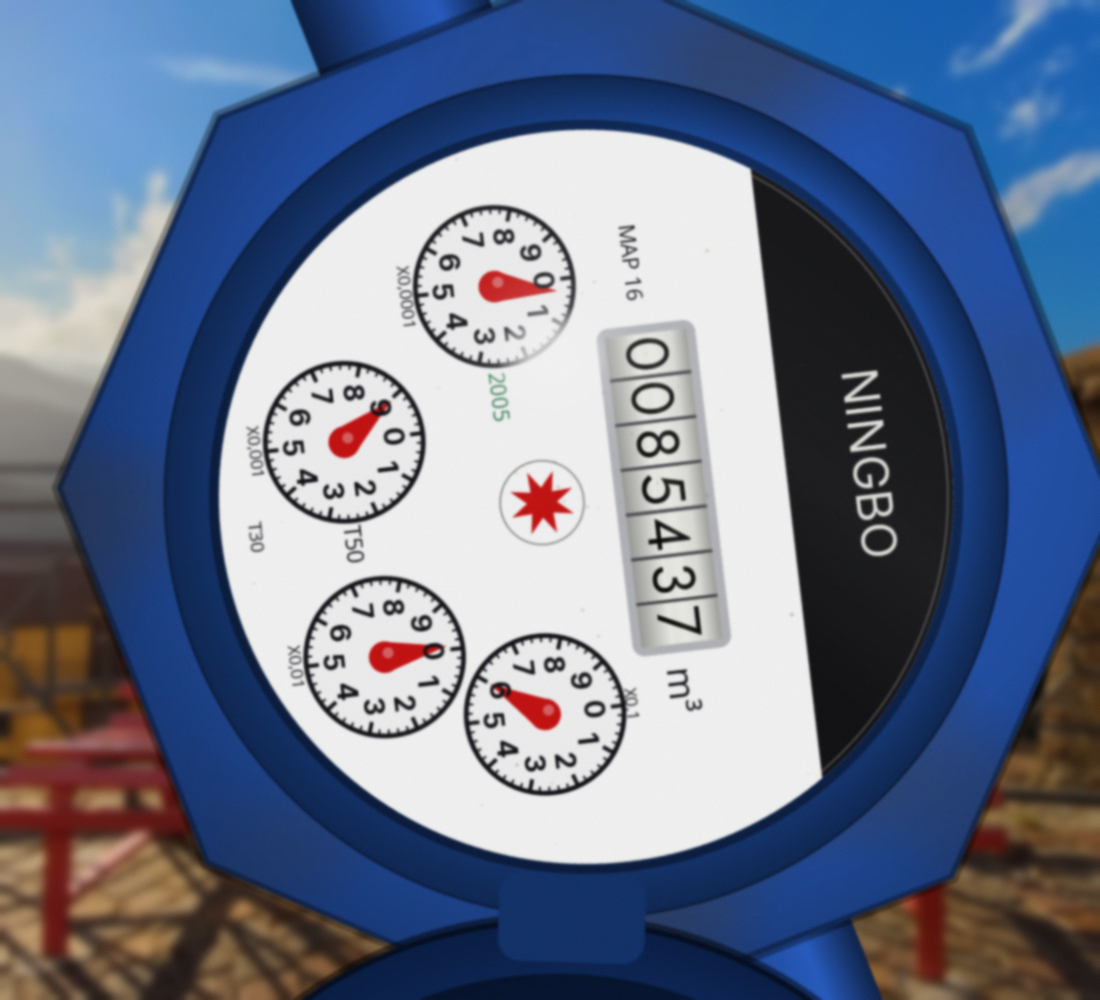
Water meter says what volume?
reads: 85437.5990 m³
